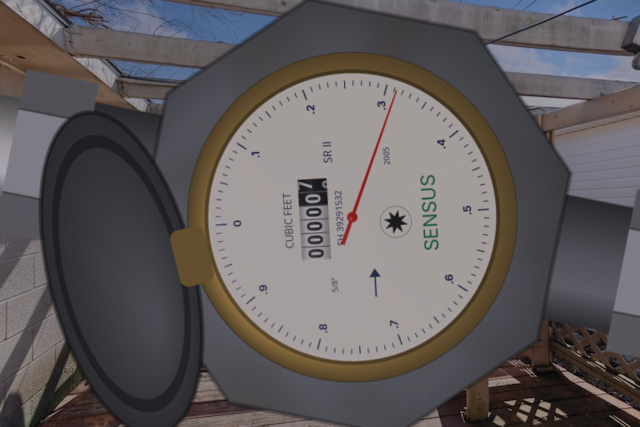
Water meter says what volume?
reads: 7.31 ft³
